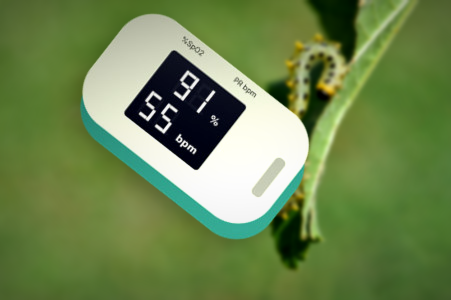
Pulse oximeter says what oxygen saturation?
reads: 91 %
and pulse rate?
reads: 55 bpm
